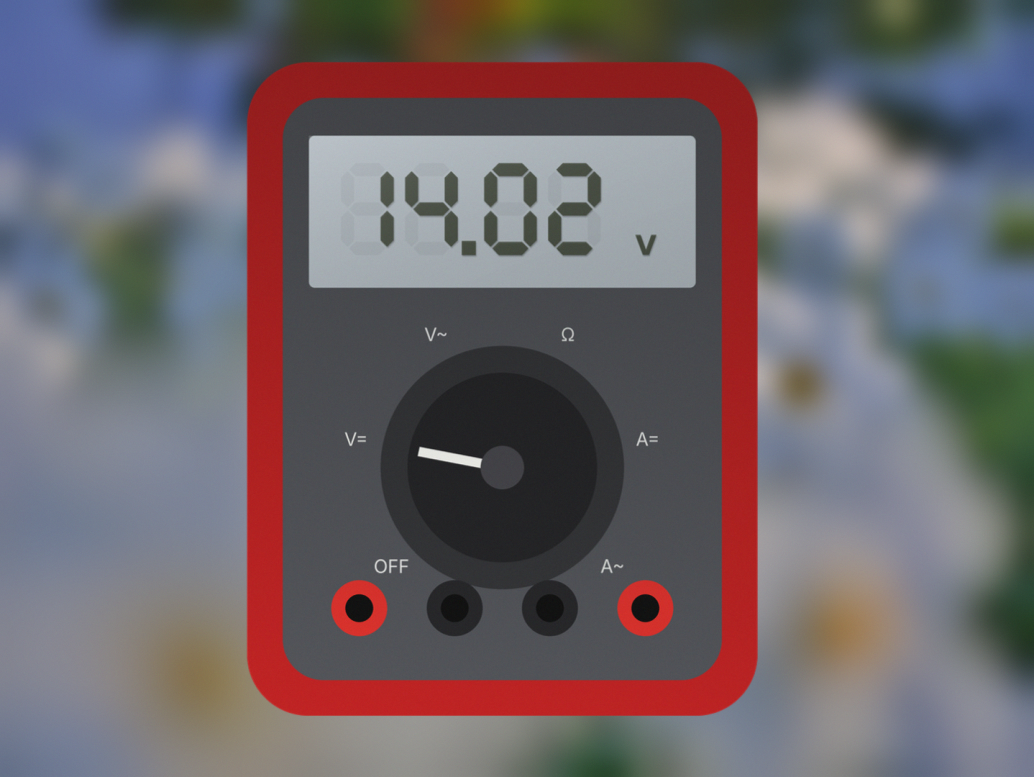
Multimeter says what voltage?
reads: 14.02 V
